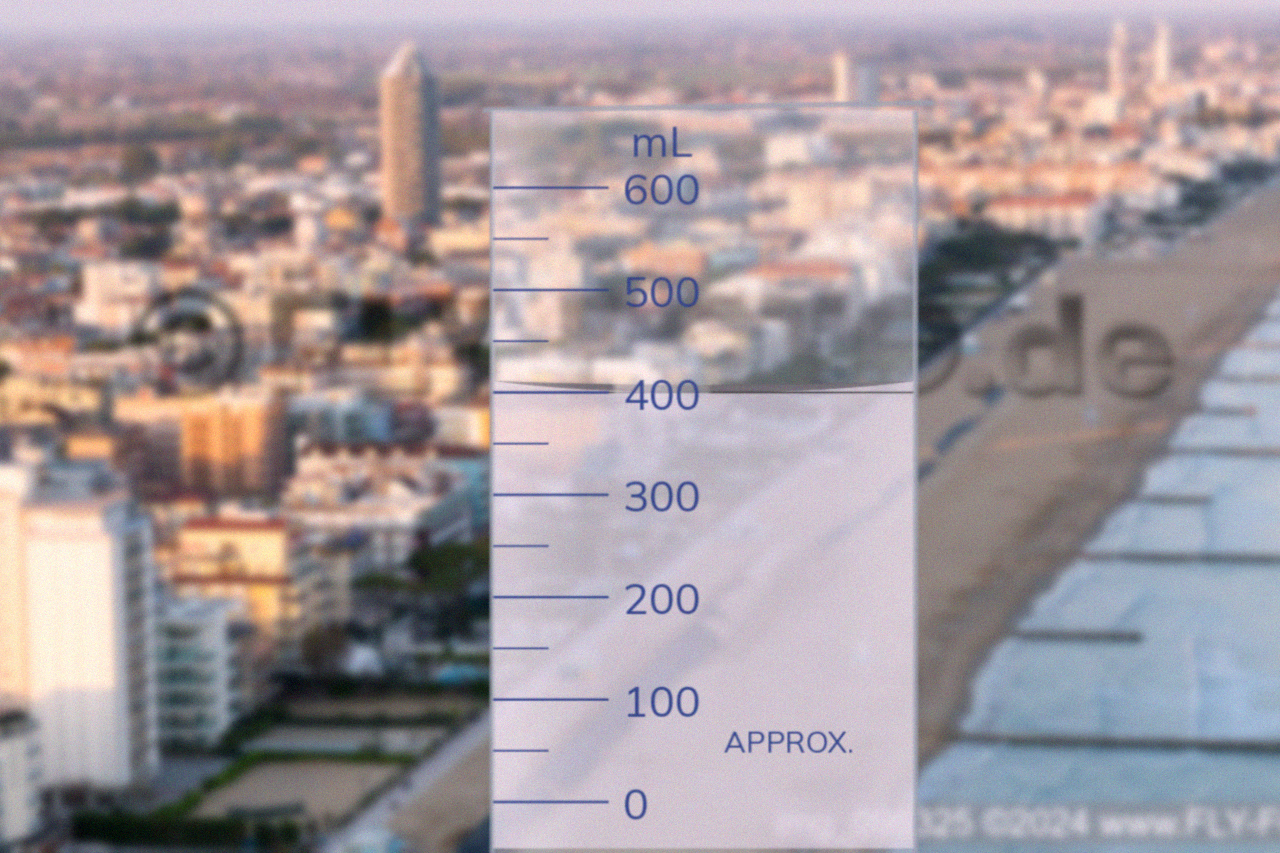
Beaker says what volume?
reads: 400 mL
